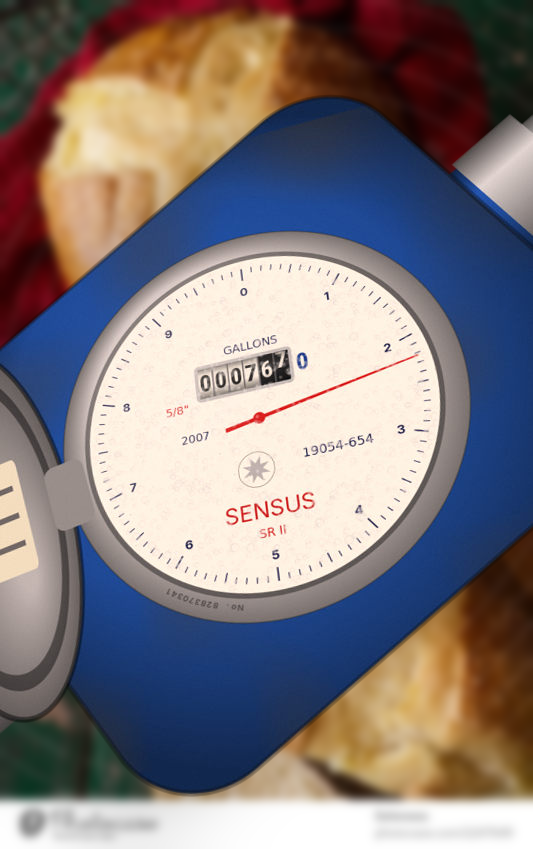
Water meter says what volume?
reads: 7672.2 gal
